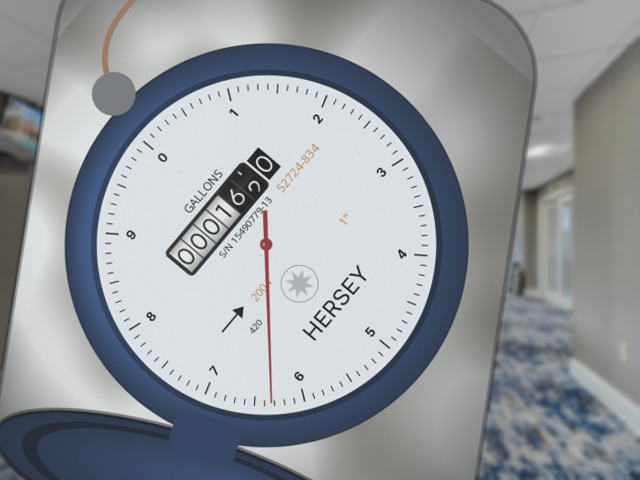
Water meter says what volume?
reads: 1616.3 gal
